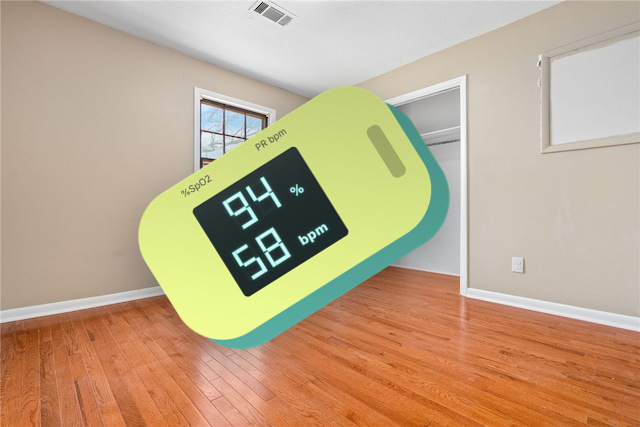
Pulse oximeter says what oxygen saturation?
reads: 94 %
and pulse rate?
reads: 58 bpm
